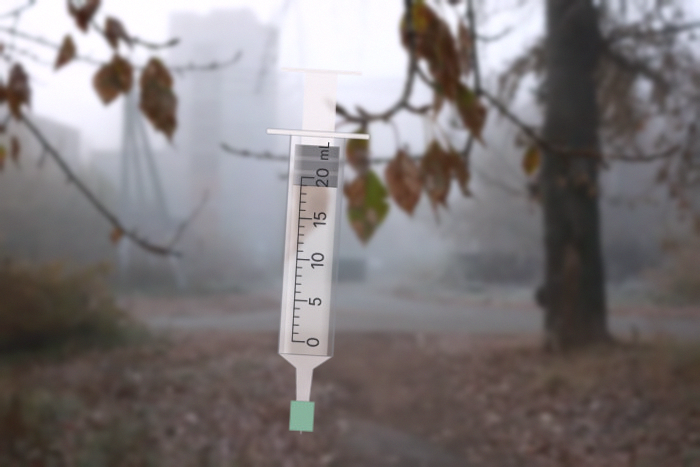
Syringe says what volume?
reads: 19 mL
